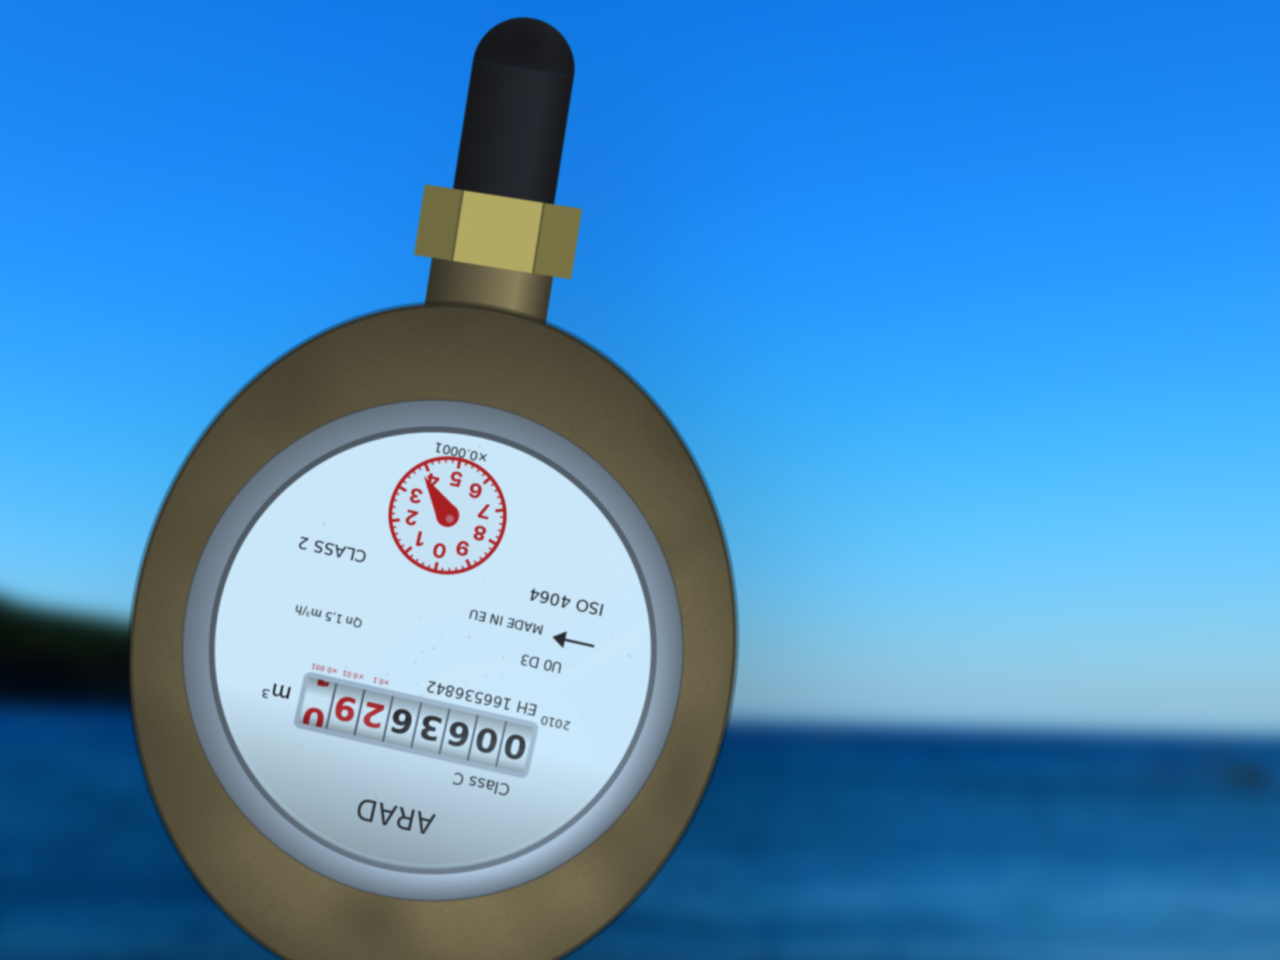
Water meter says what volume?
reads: 636.2903 m³
